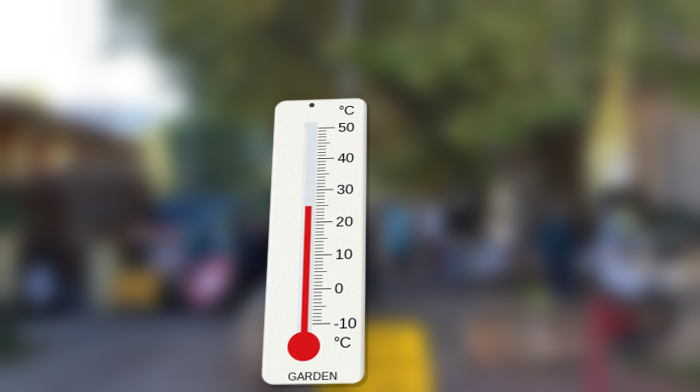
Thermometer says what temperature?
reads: 25 °C
